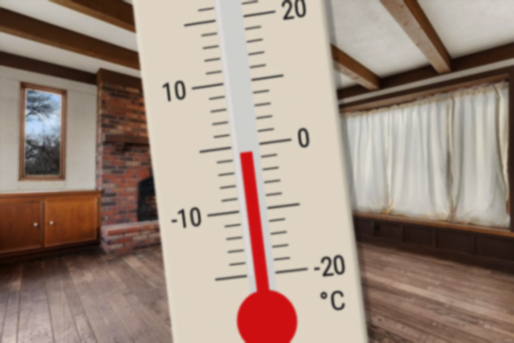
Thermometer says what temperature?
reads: -1 °C
